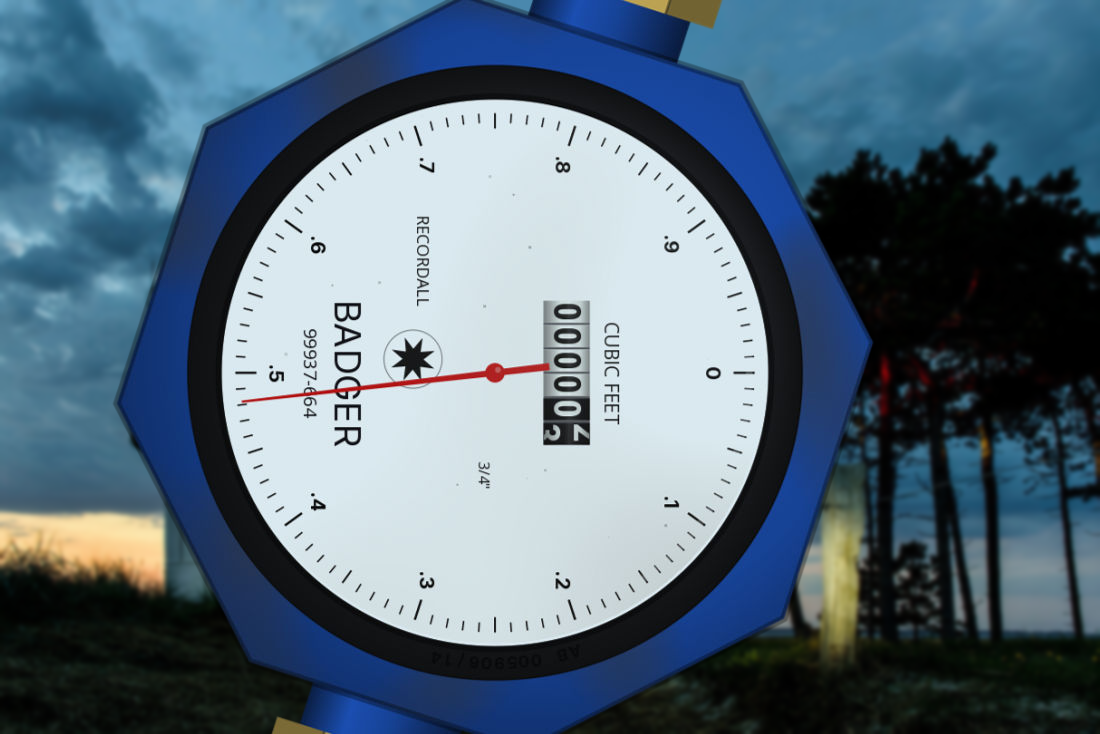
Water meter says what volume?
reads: 2.48 ft³
